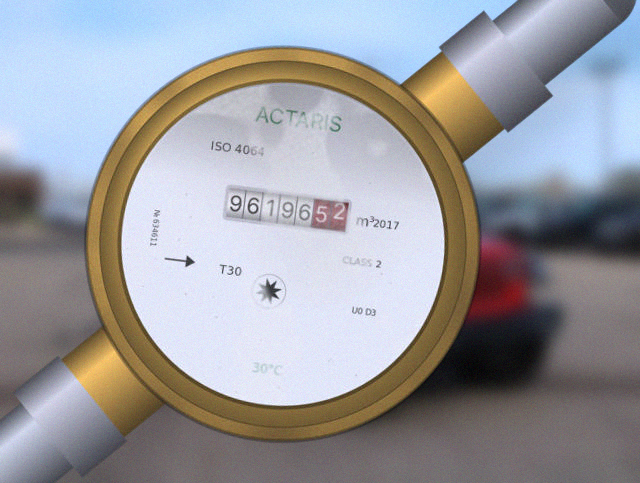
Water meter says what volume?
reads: 96196.52 m³
